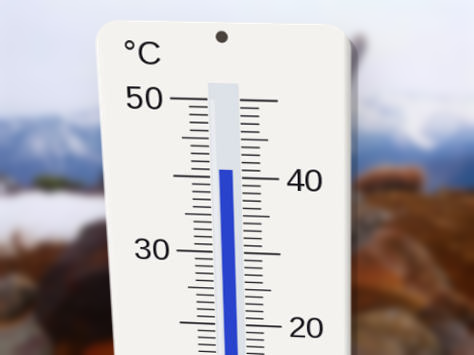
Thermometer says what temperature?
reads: 41 °C
